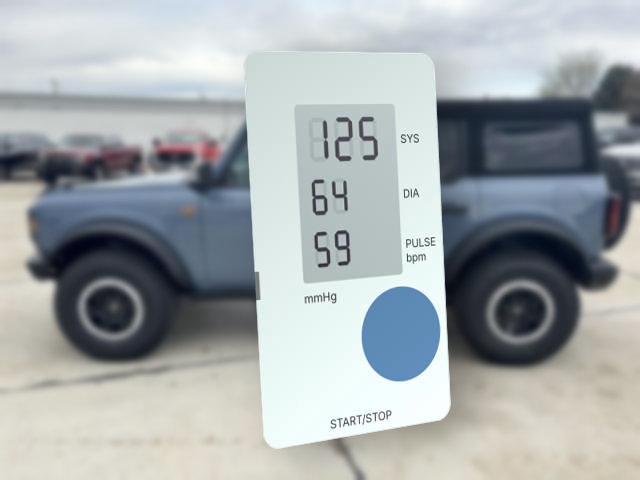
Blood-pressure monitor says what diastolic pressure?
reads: 64 mmHg
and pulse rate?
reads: 59 bpm
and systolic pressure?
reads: 125 mmHg
